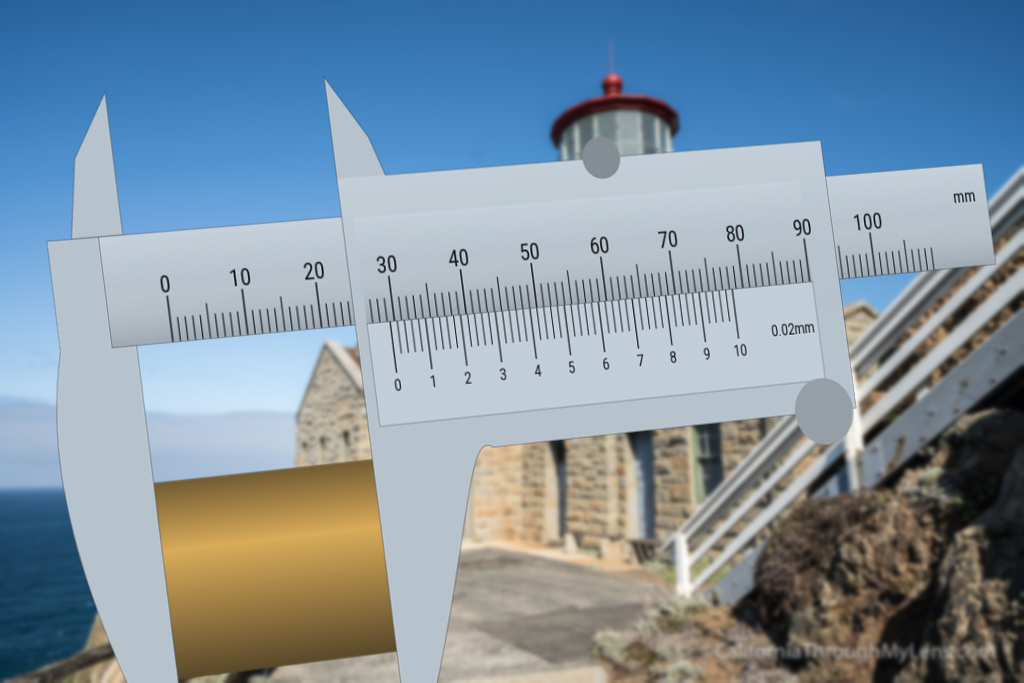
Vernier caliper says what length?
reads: 29.4 mm
